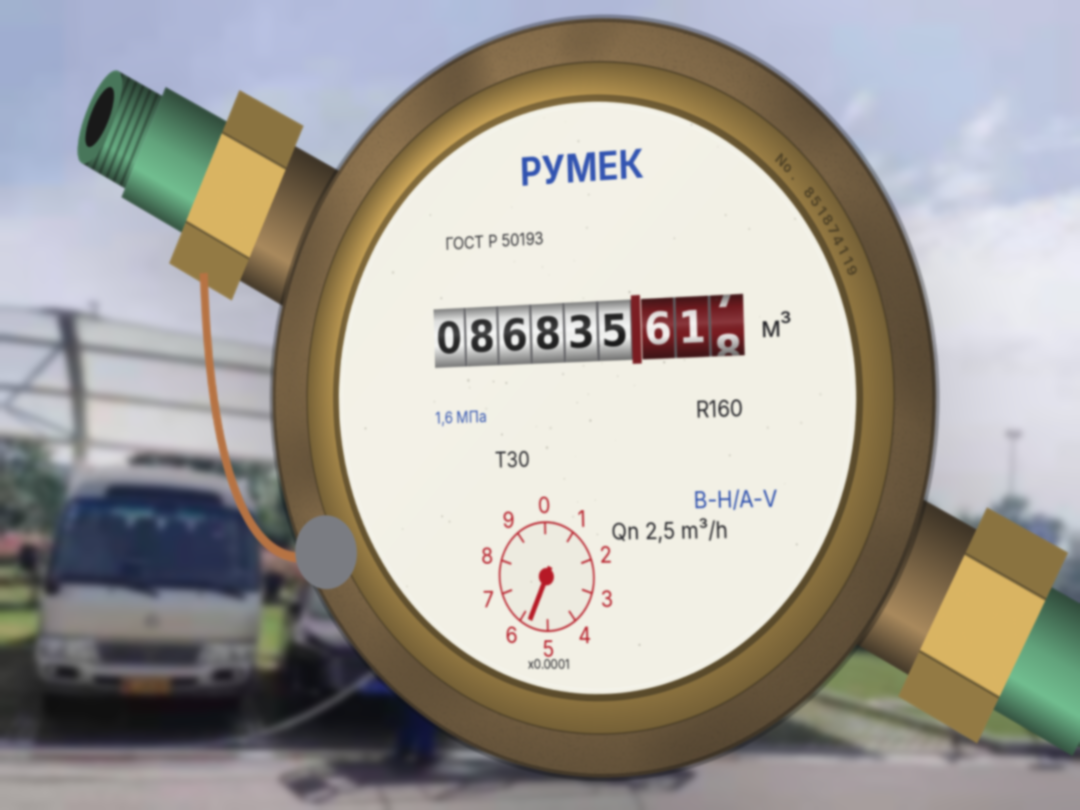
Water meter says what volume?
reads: 86835.6175 m³
